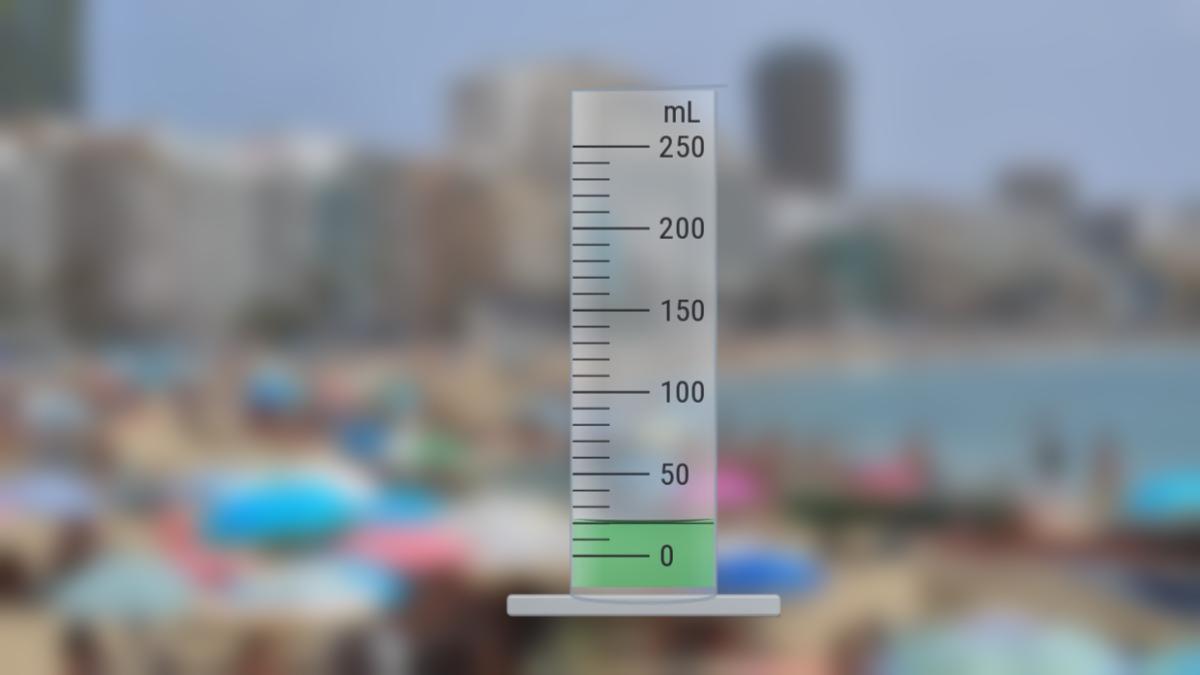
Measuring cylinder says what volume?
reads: 20 mL
